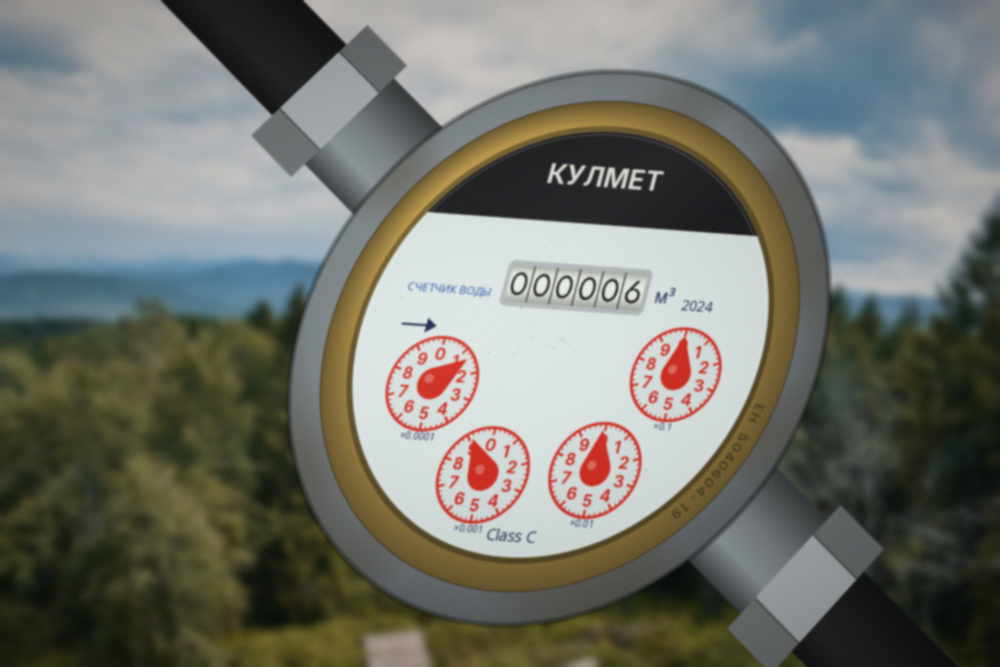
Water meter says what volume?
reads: 5.9991 m³
